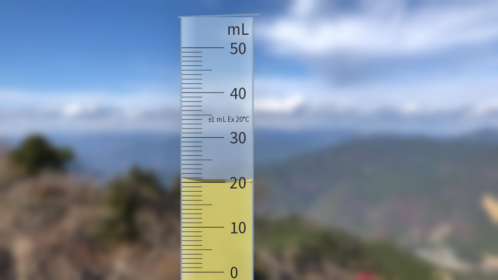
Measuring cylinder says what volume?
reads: 20 mL
